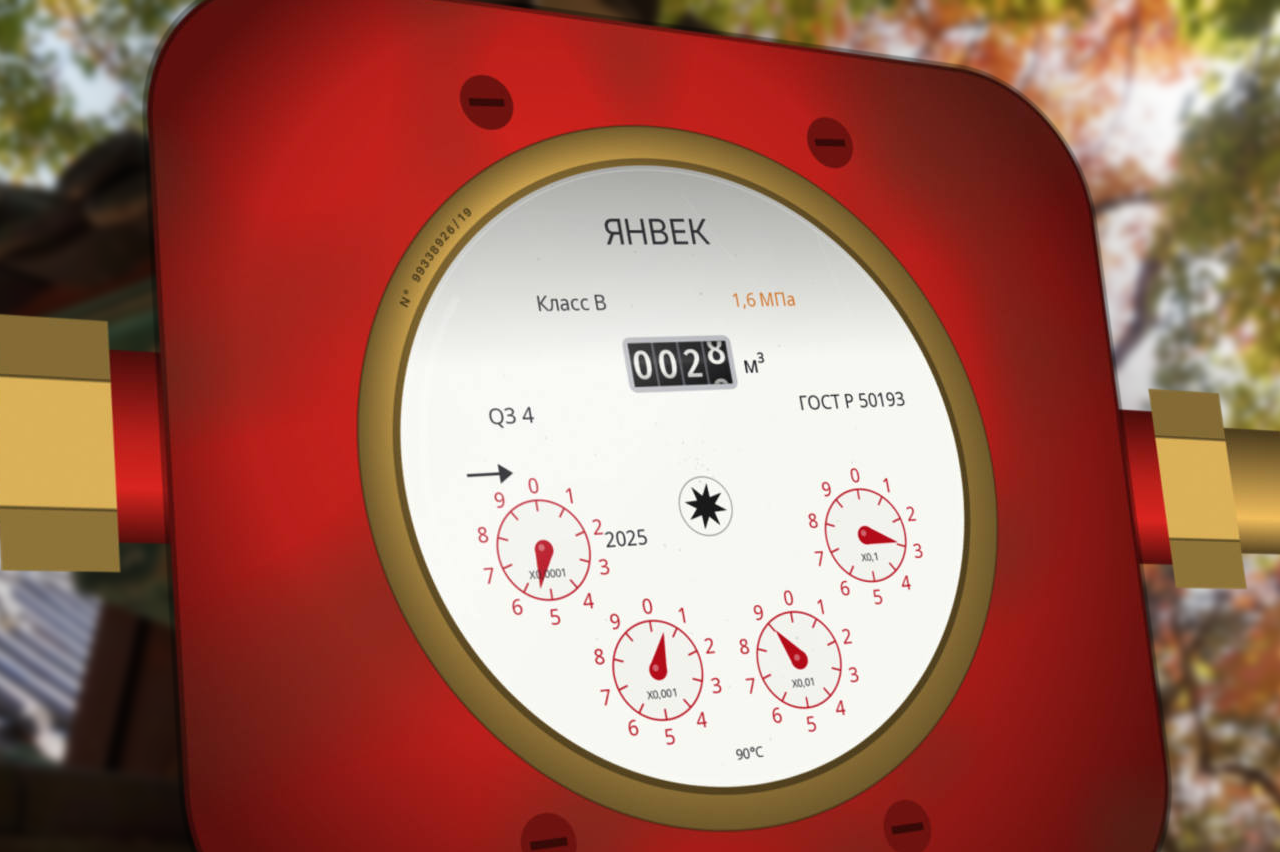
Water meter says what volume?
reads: 28.2905 m³
